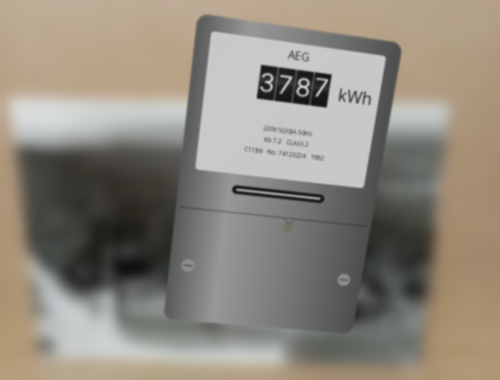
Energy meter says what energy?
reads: 3787 kWh
